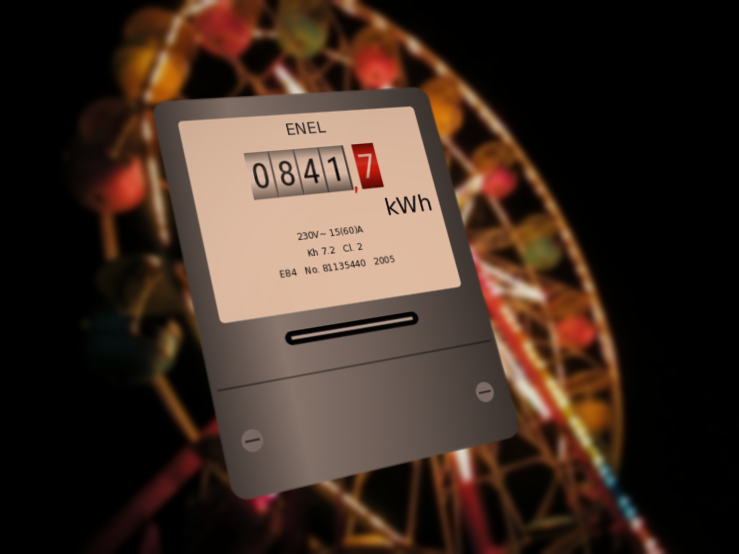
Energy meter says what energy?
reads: 841.7 kWh
